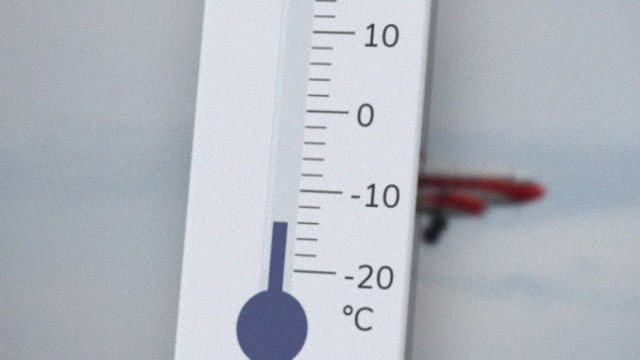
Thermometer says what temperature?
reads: -14 °C
